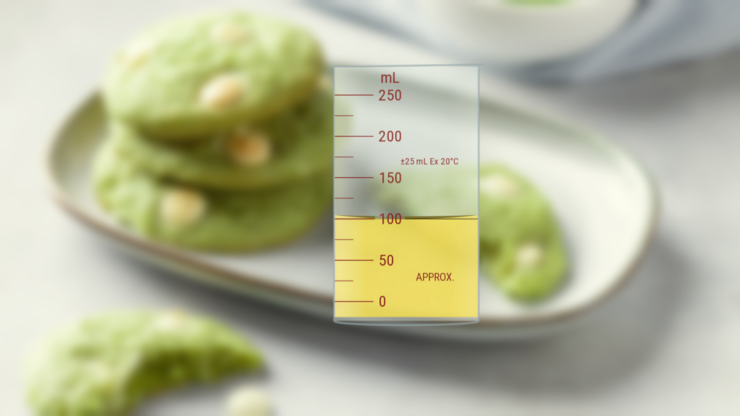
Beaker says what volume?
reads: 100 mL
